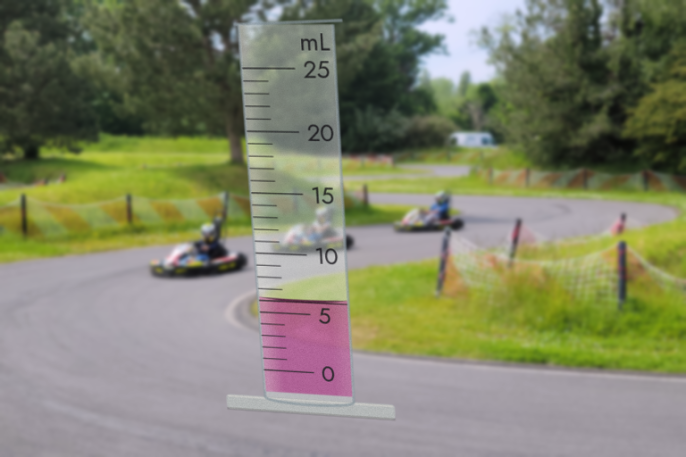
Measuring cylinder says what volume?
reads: 6 mL
